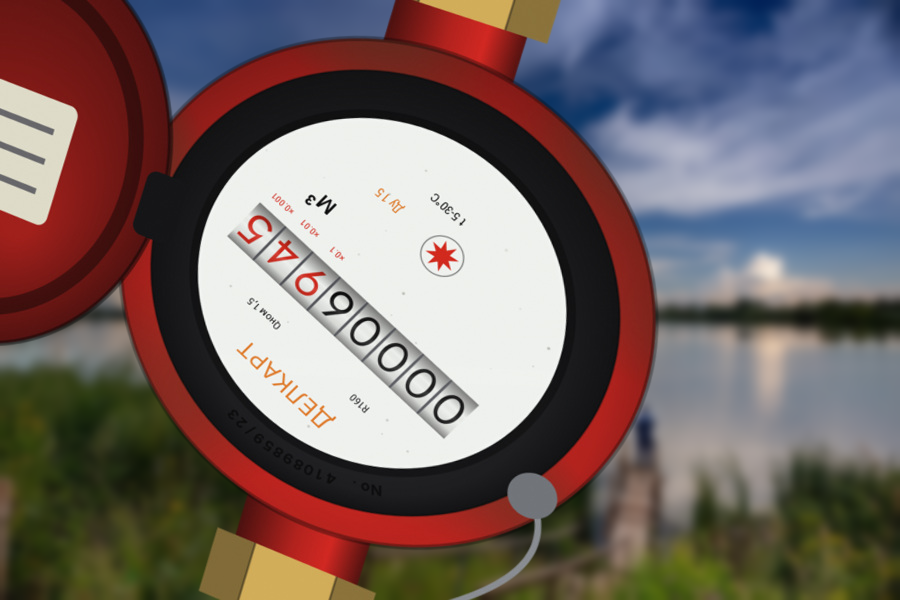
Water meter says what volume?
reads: 6.945 m³
